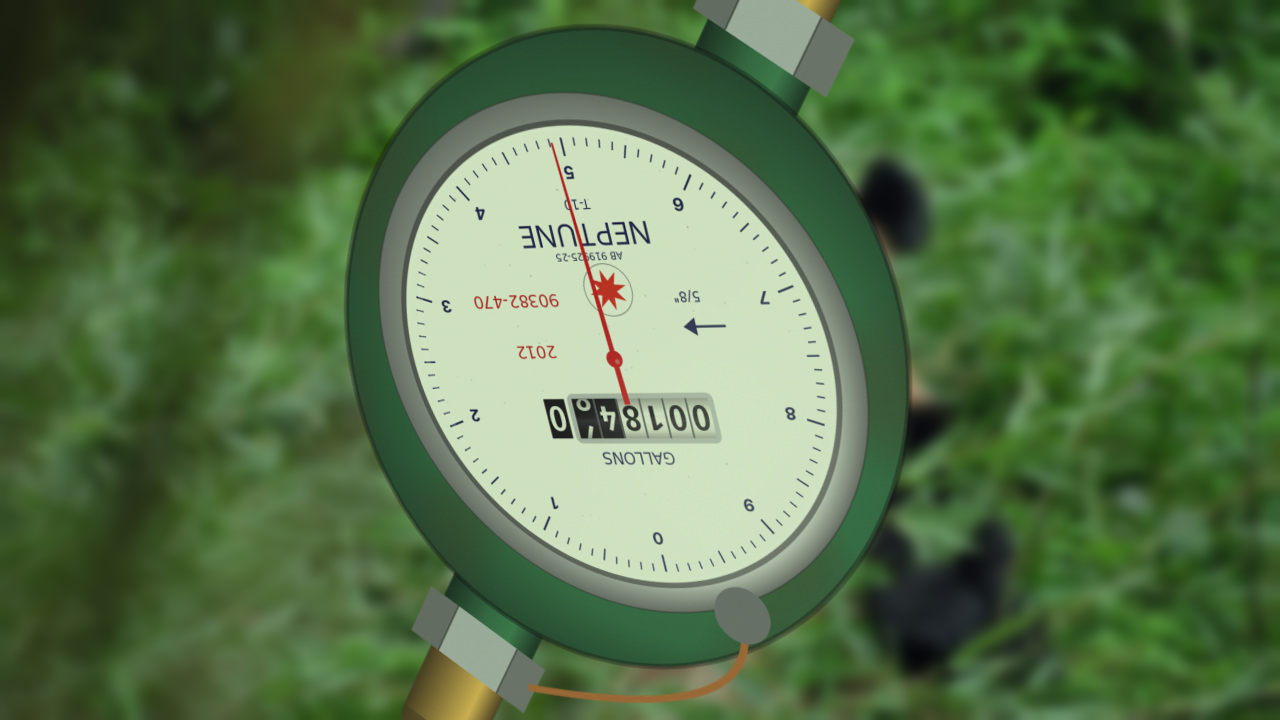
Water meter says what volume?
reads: 18474.9 gal
